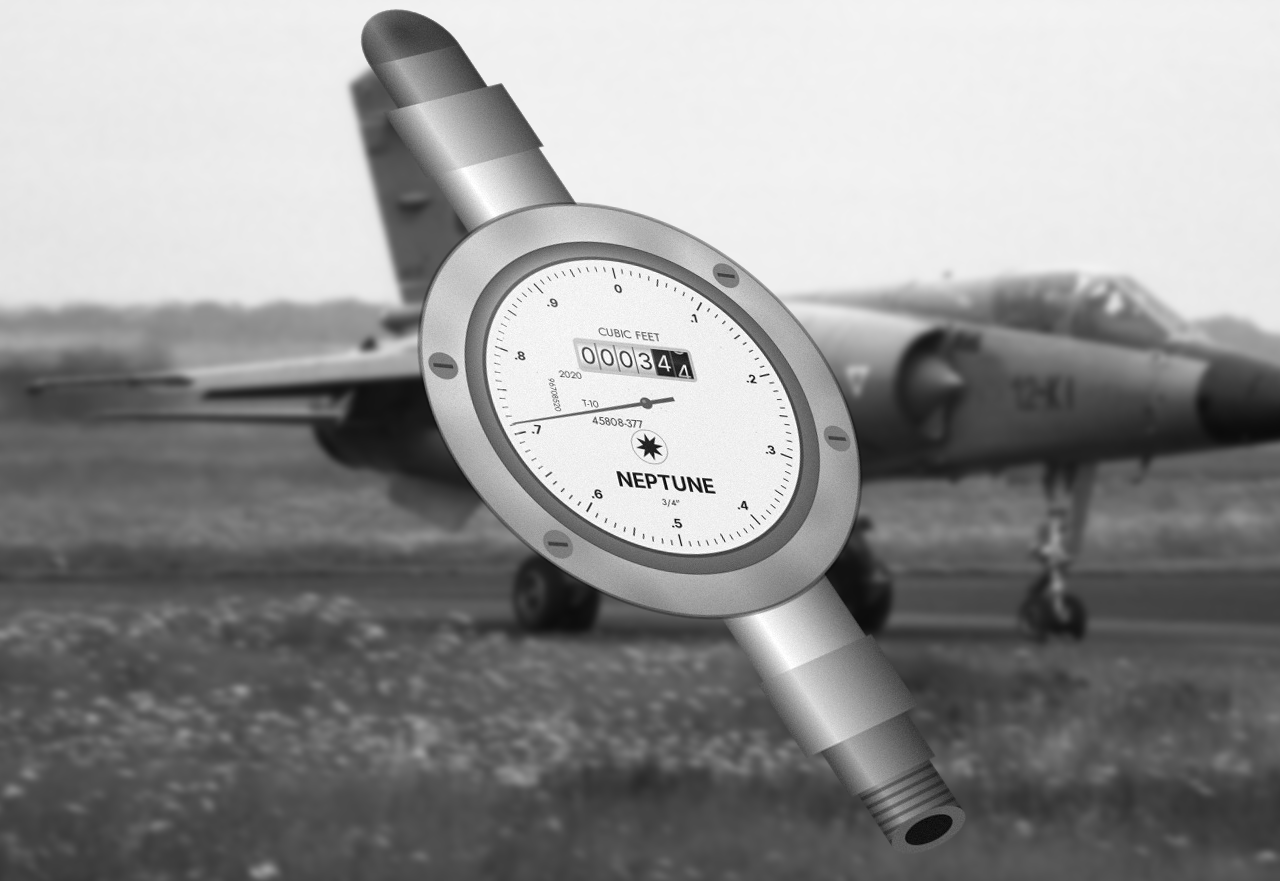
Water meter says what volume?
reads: 343.71 ft³
